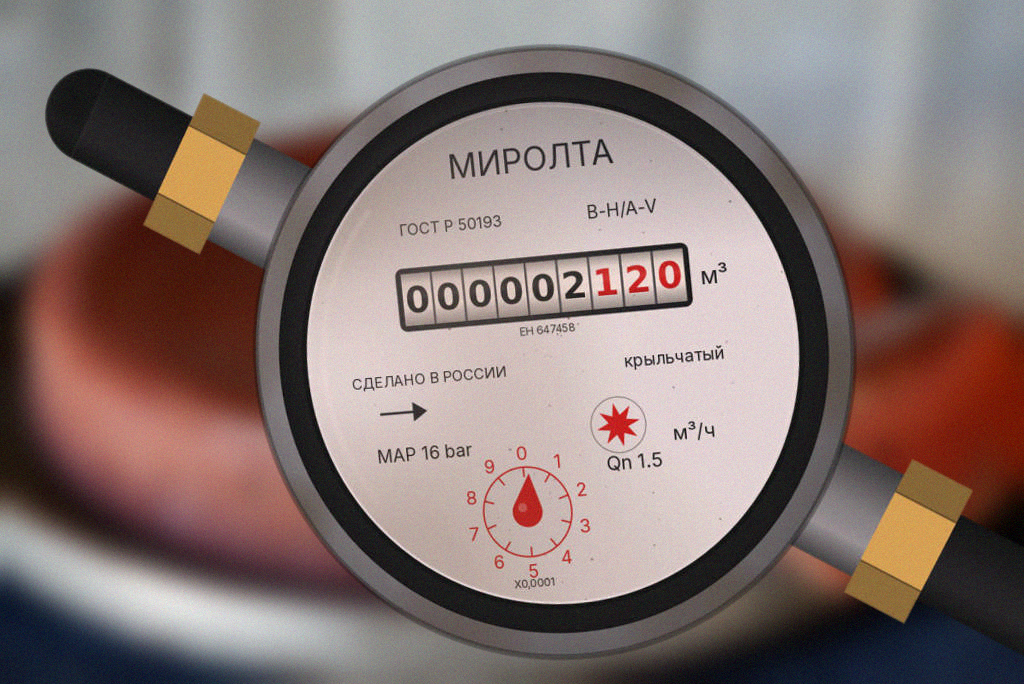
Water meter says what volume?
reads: 2.1200 m³
